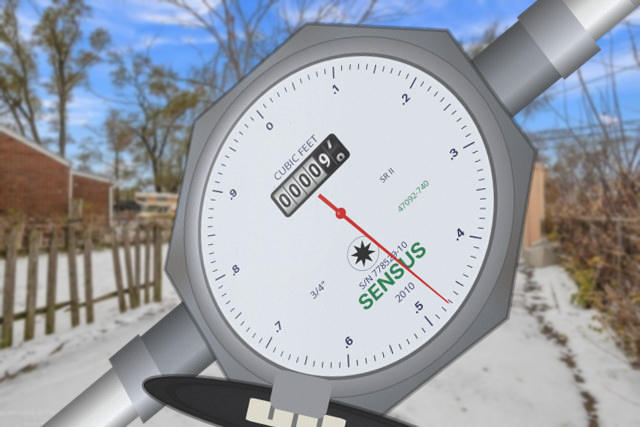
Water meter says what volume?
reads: 97.47 ft³
